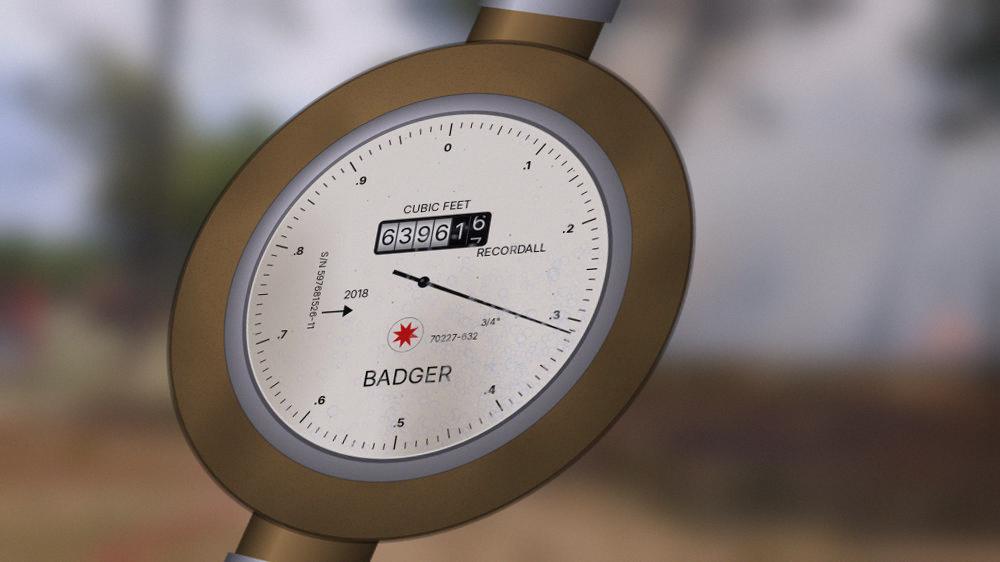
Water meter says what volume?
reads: 639616.31 ft³
